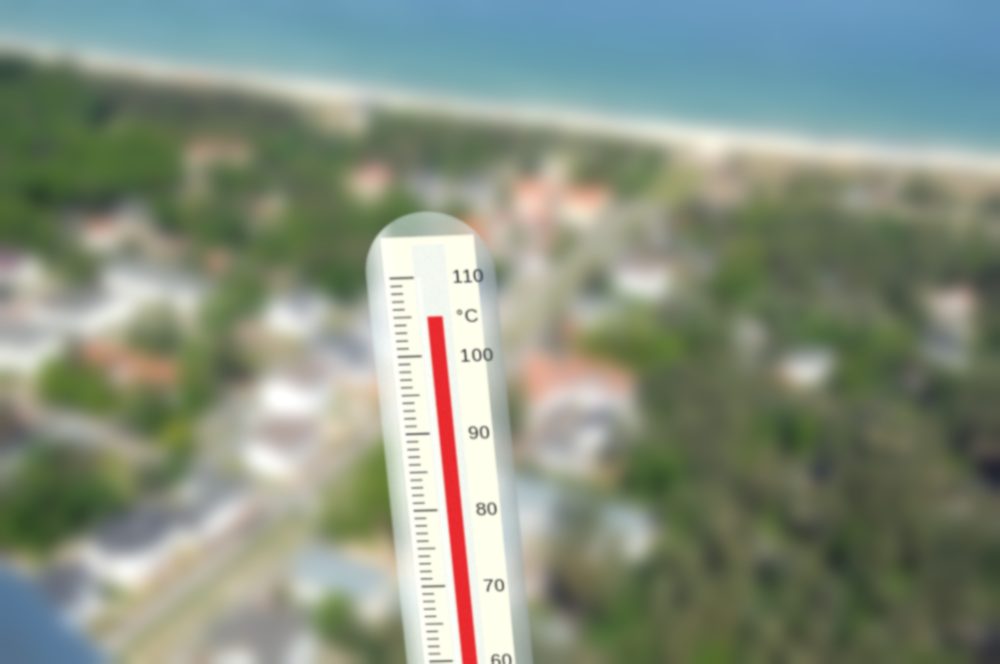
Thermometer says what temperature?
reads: 105 °C
